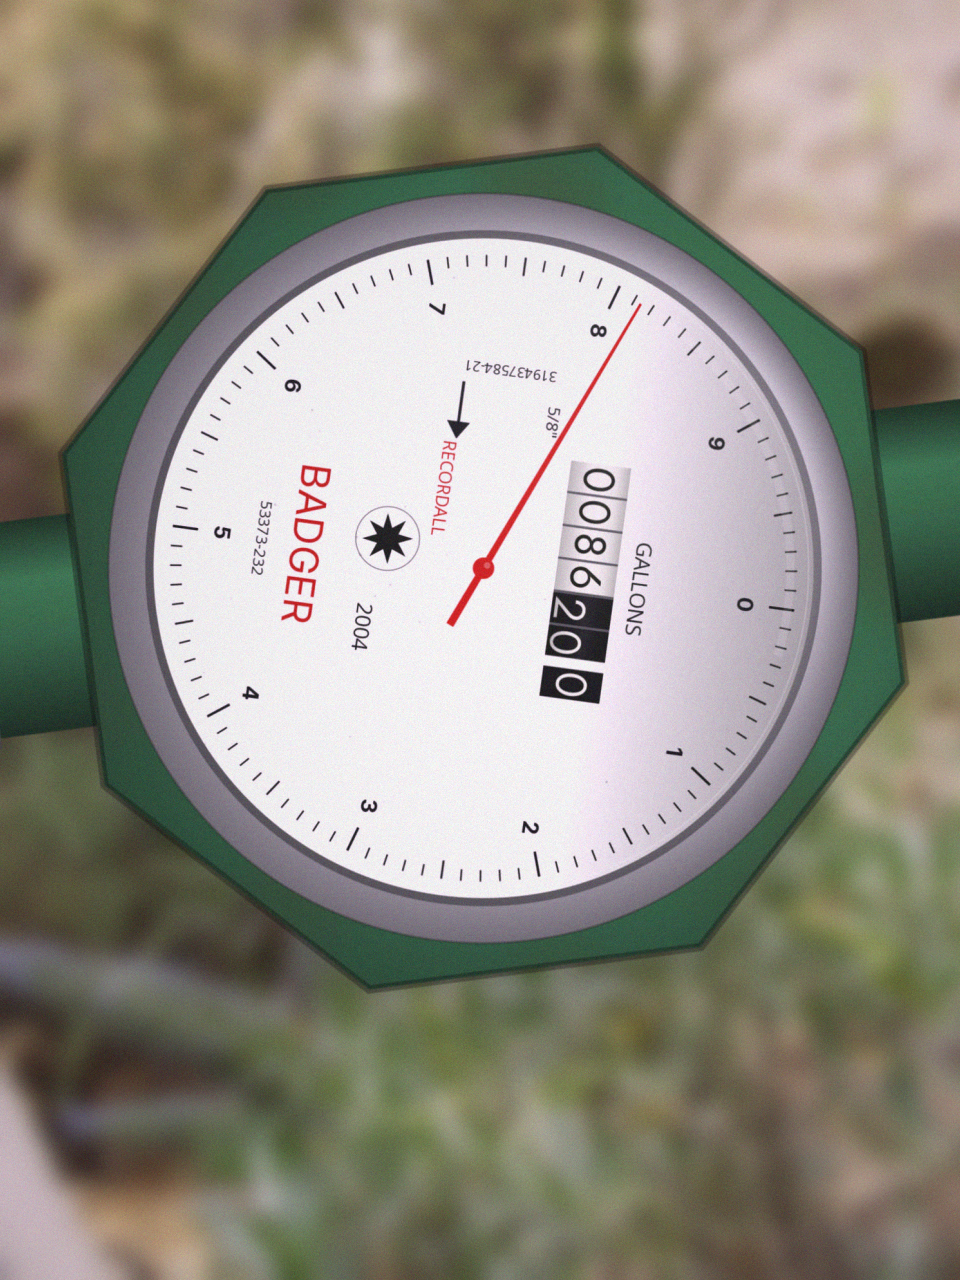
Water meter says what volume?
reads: 86198.1 gal
